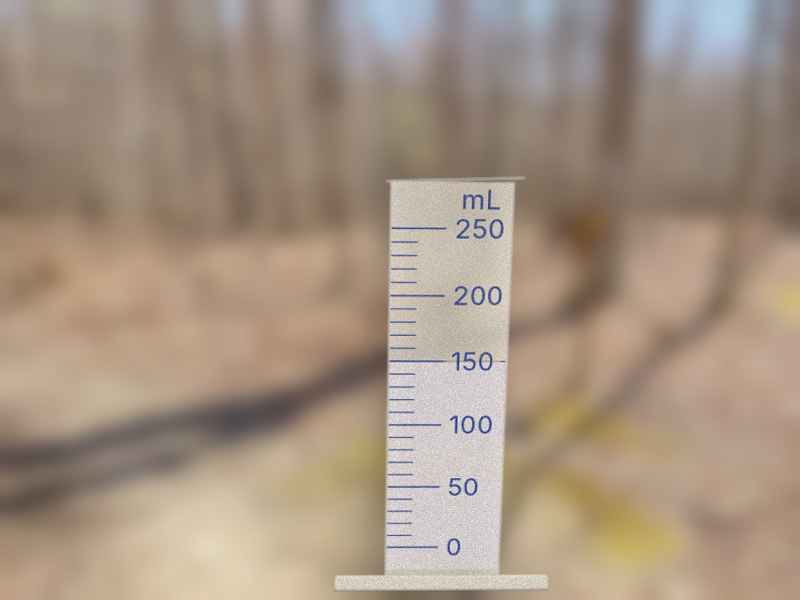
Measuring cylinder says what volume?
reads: 150 mL
